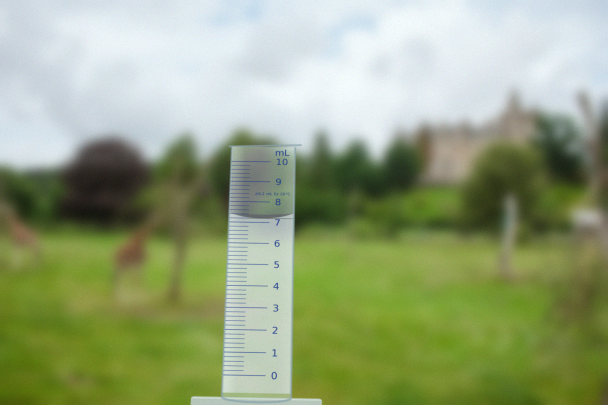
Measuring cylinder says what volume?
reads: 7.2 mL
